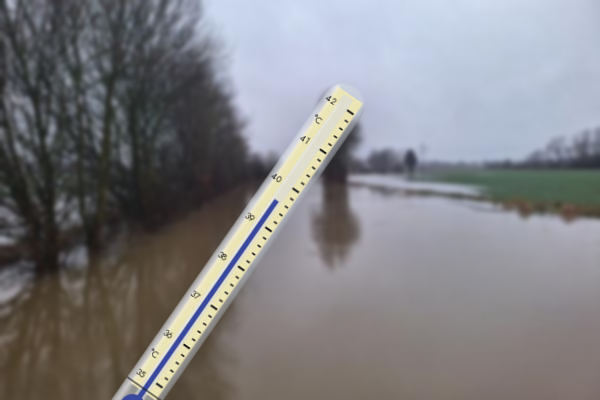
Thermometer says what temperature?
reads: 39.6 °C
